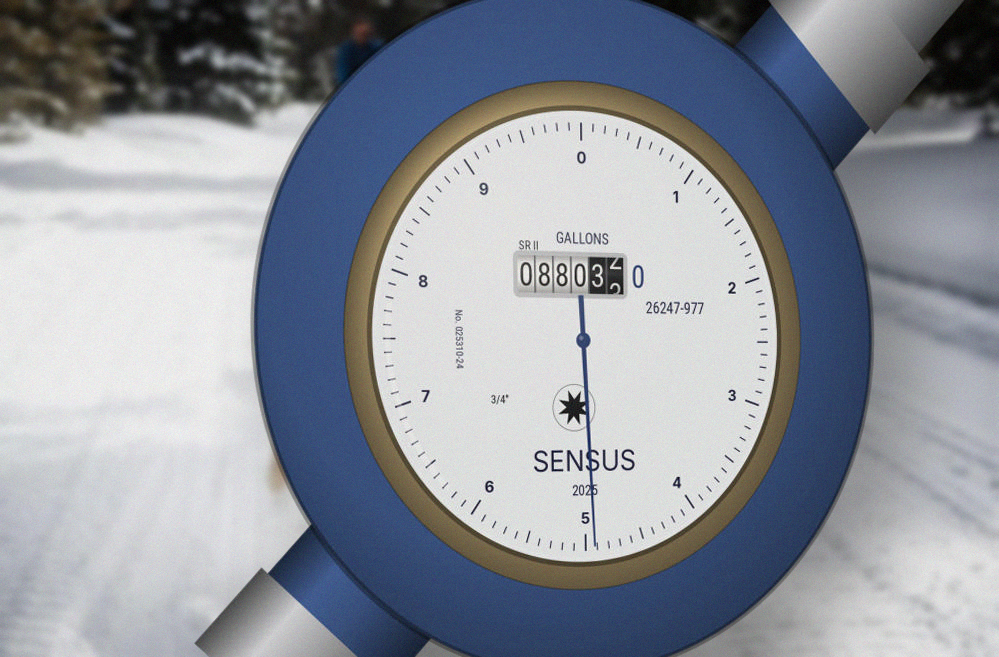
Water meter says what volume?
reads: 880324.9 gal
